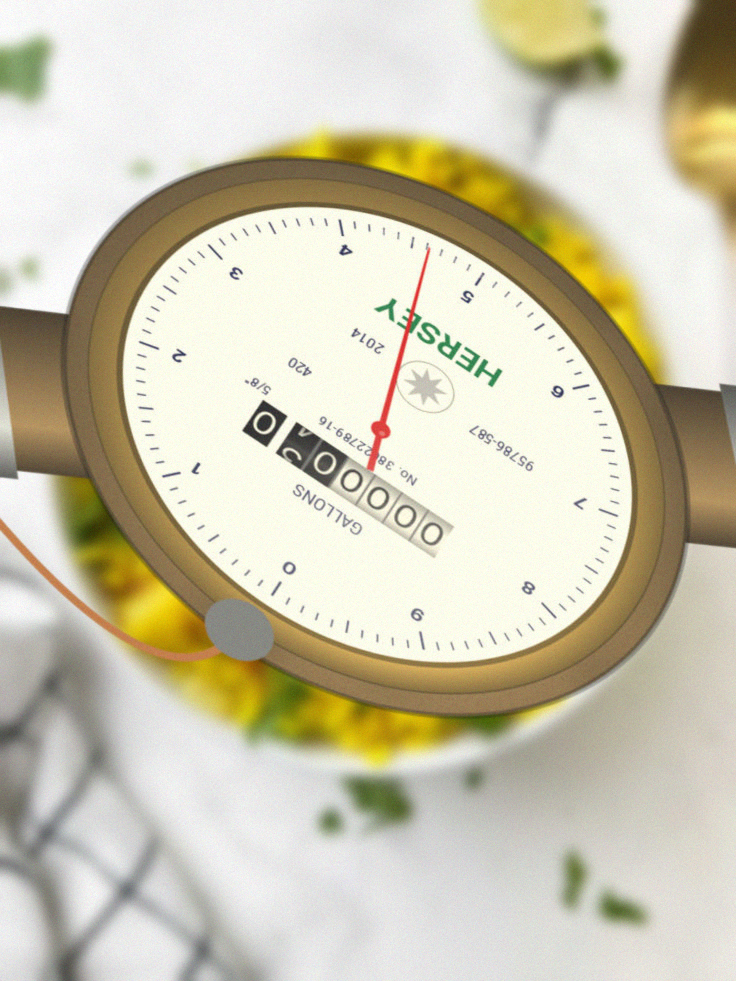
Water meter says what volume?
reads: 34.6 gal
